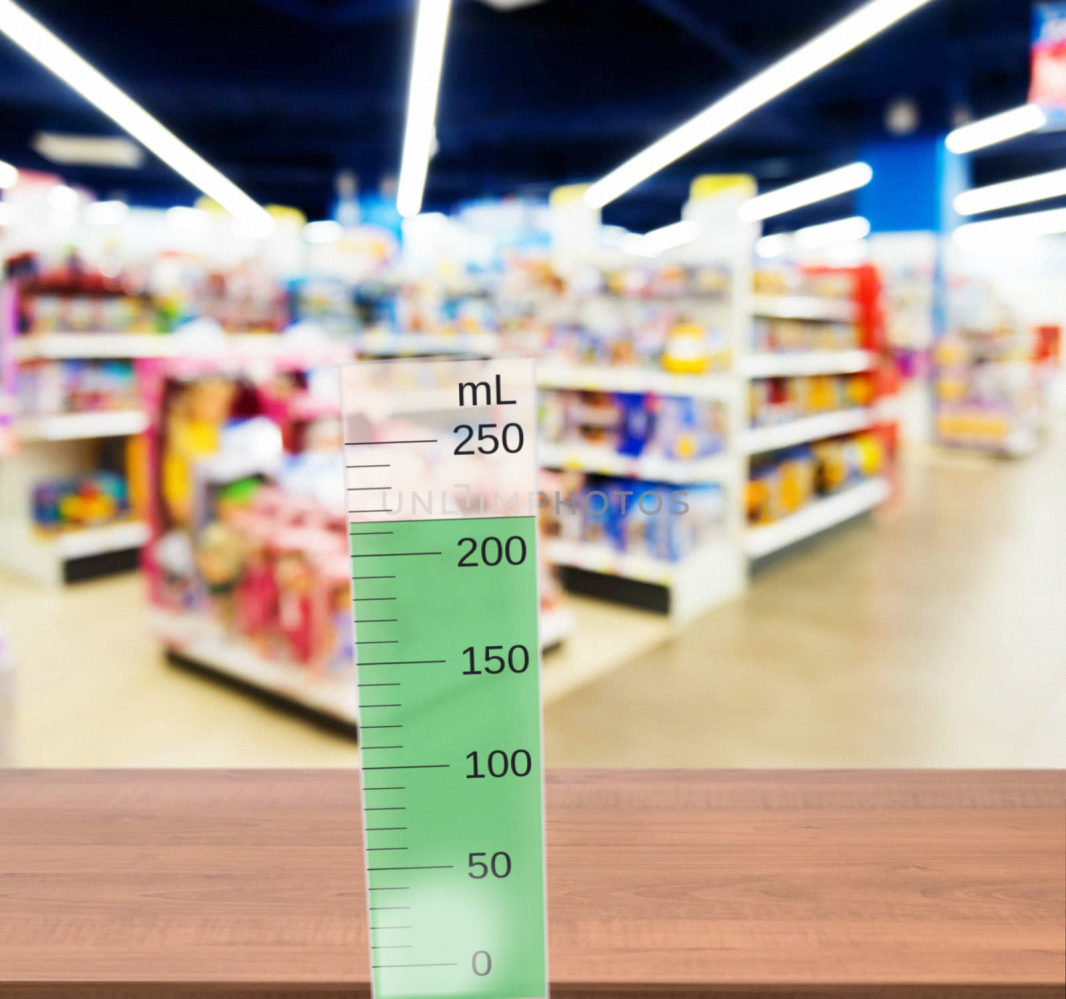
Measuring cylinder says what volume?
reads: 215 mL
